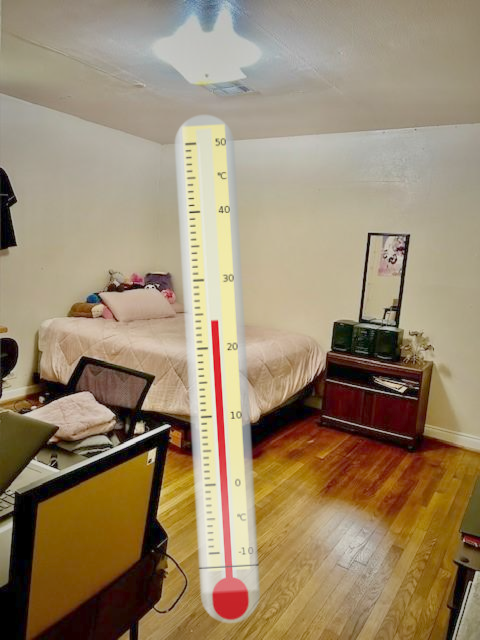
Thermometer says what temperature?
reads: 24 °C
